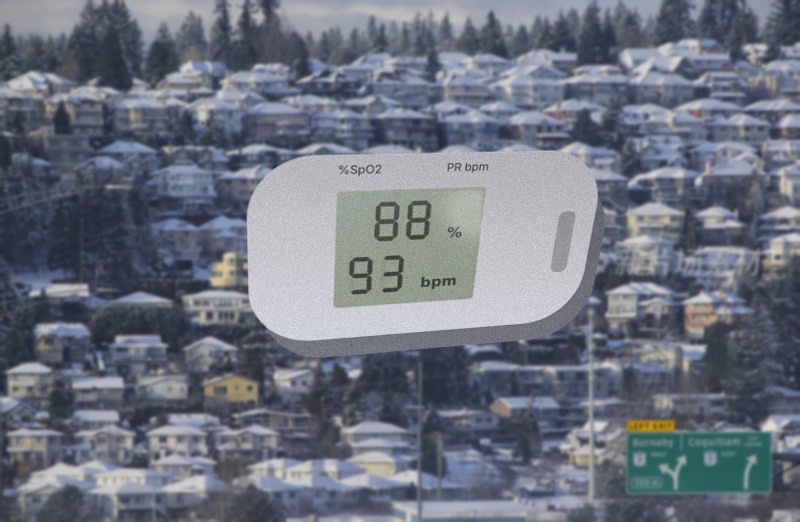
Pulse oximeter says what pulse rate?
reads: 93 bpm
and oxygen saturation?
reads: 88 %
